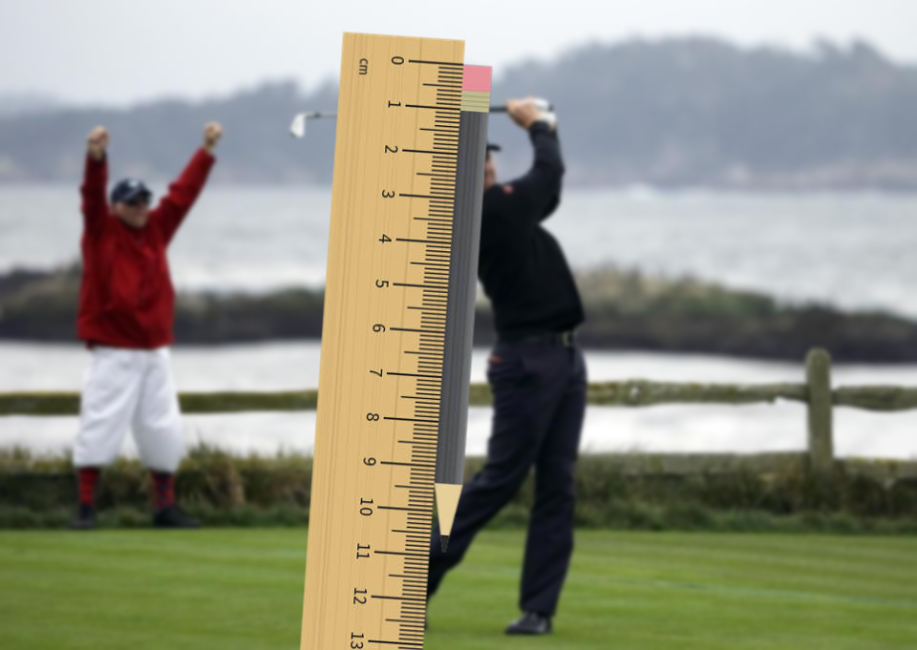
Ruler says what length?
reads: 10.9 cm
